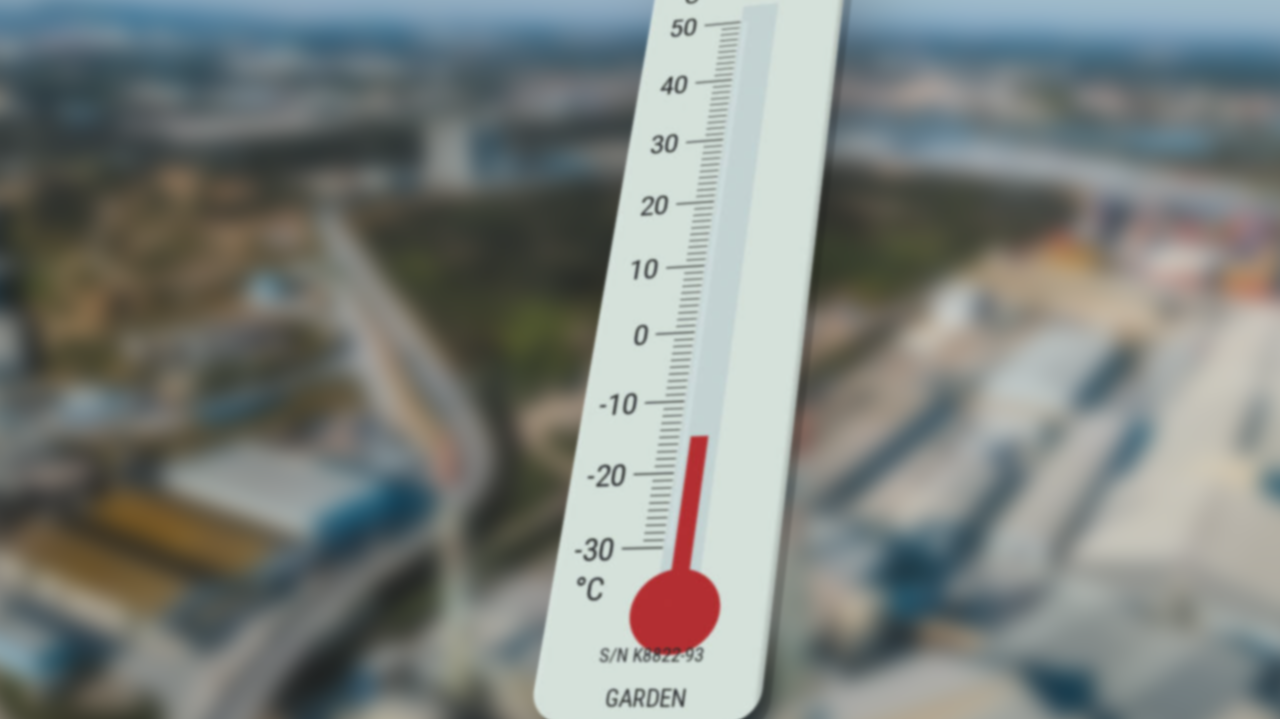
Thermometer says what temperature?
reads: -15 °C
